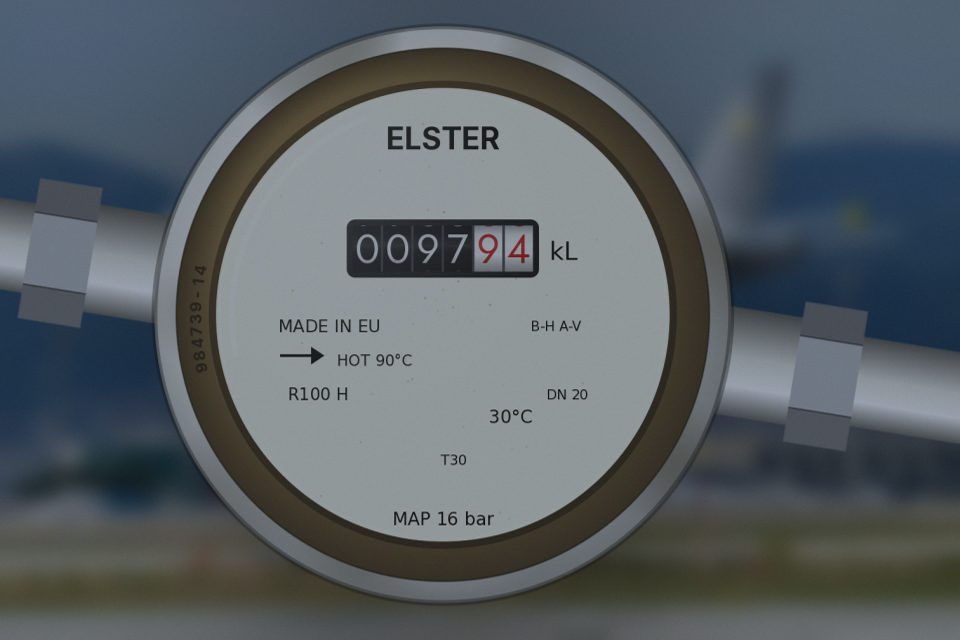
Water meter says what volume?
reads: 97.94 kL
